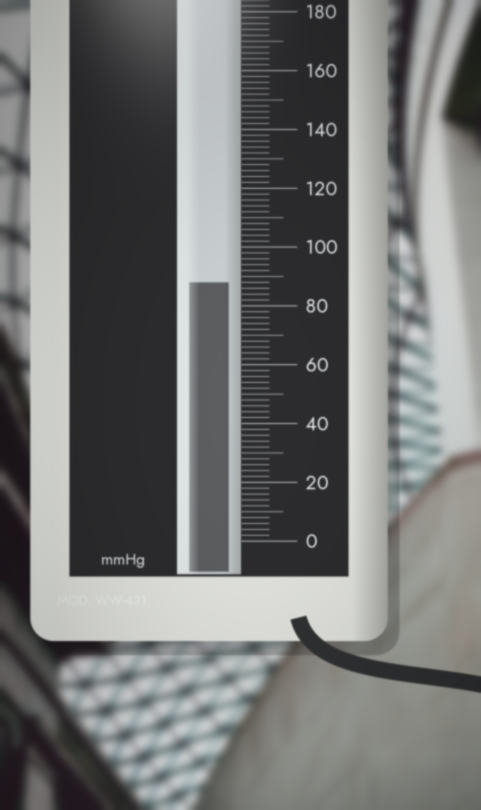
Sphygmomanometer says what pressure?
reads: 88 mmHg
